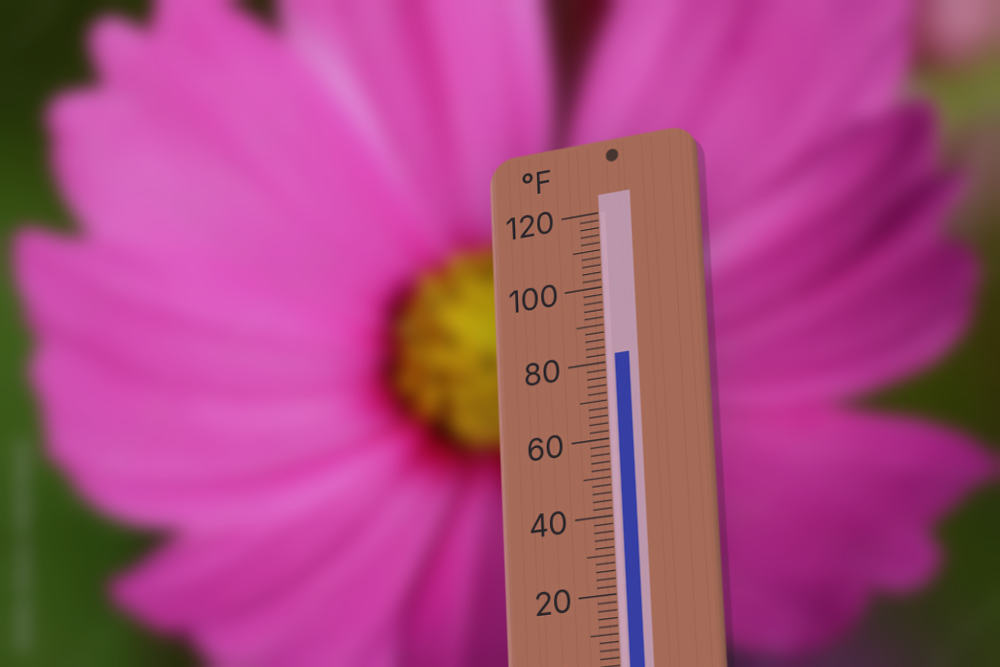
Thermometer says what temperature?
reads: 82 °F
